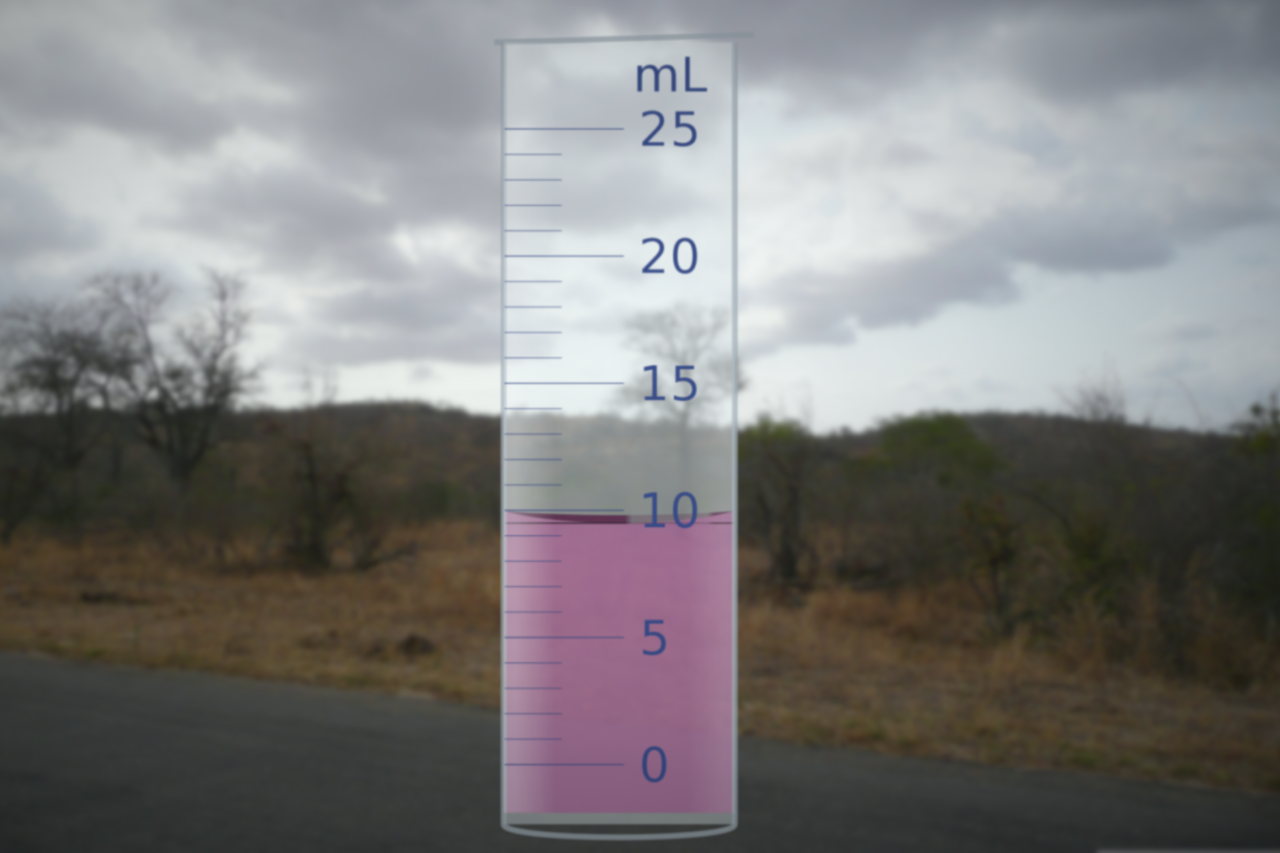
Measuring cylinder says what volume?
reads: 9.5 mL
